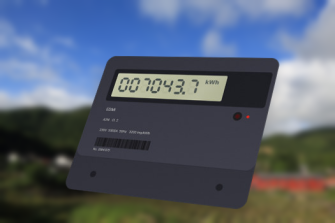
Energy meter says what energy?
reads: 7043.7 kWh
